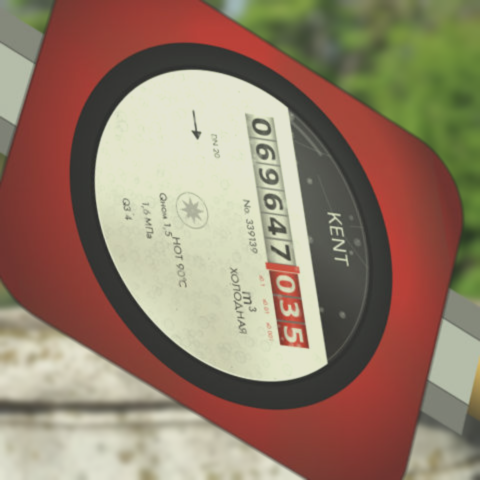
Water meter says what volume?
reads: 69647.035 m³
